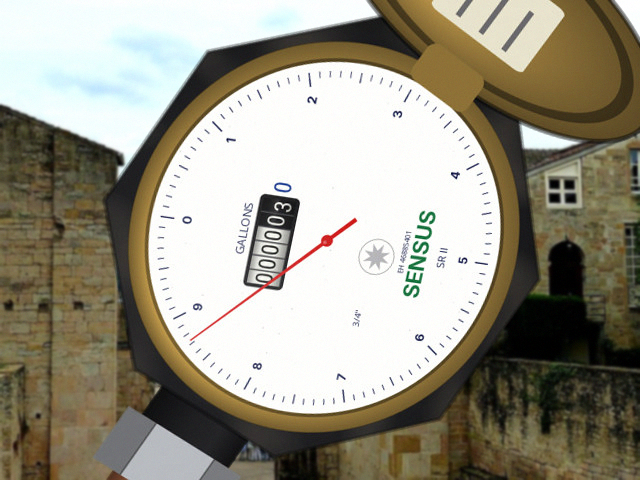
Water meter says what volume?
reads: 28.7 gal
